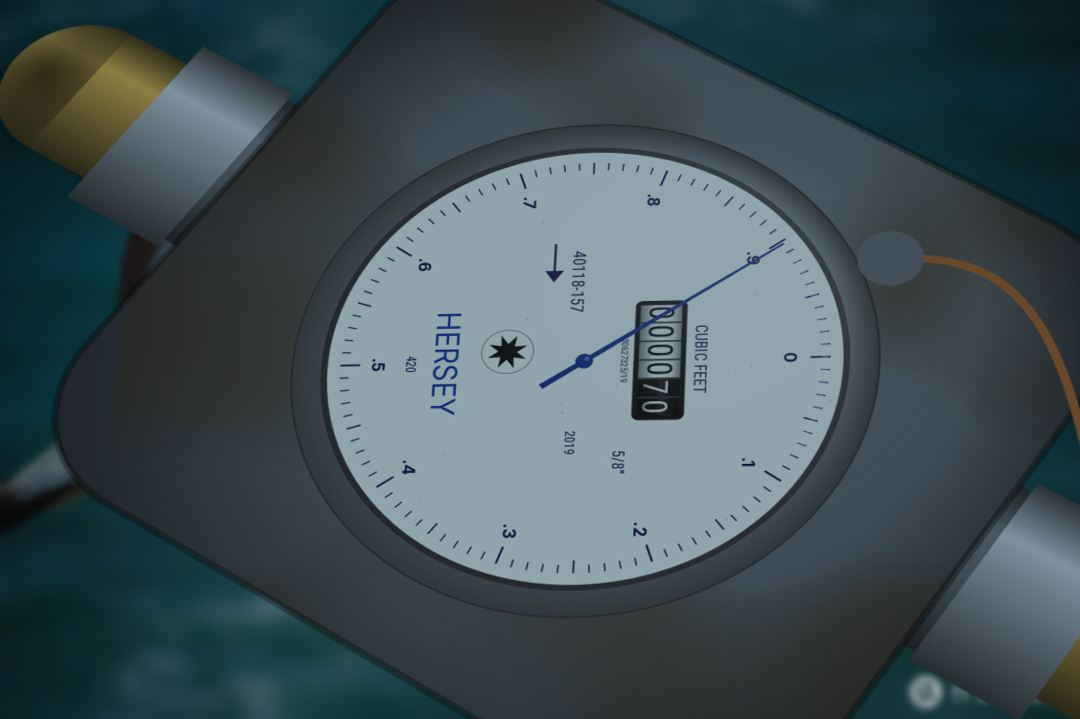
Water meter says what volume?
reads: 69.90 ft³
